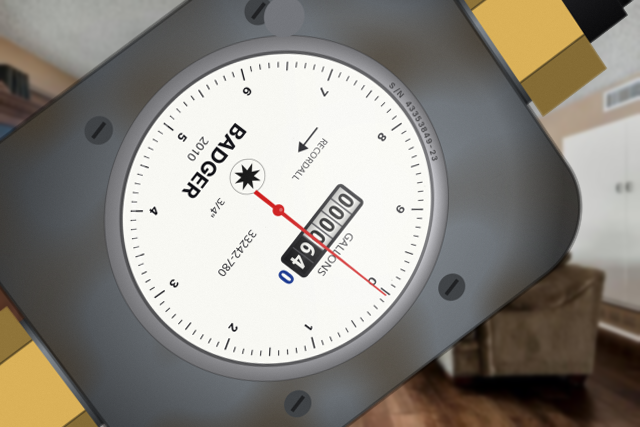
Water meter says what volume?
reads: 640.0 gal
